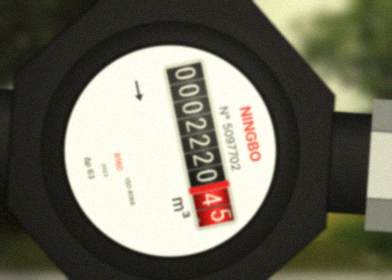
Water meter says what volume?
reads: 2220.45 m³
